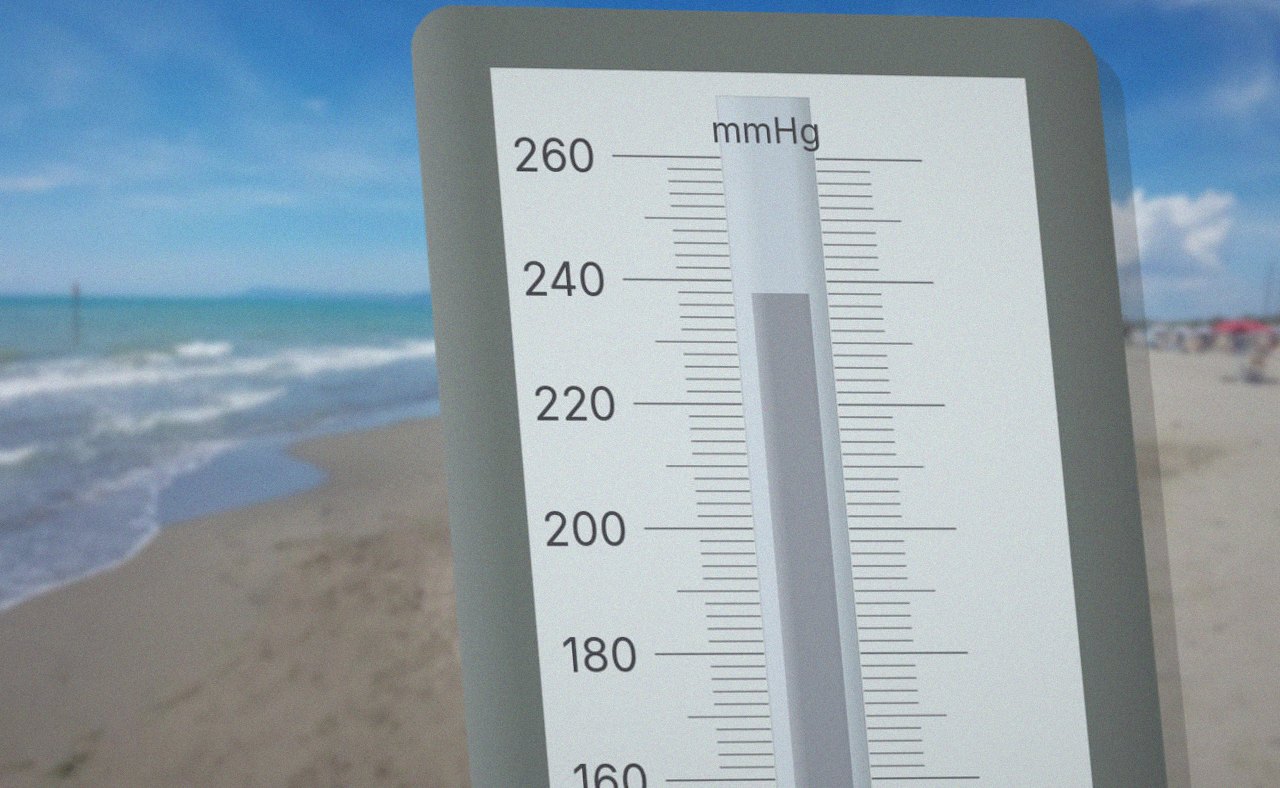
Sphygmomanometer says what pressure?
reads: 238 mmHg
